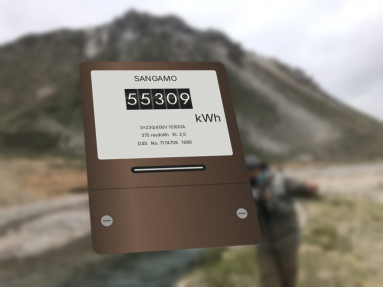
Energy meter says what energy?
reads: 55309 kWh
